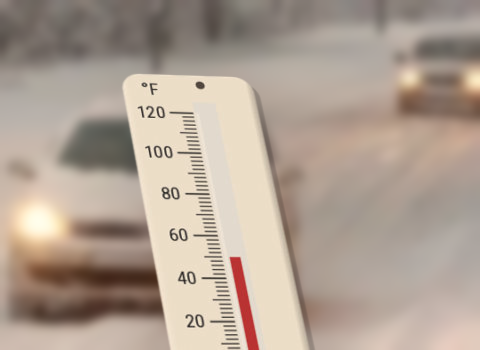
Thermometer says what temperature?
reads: 50 °F
